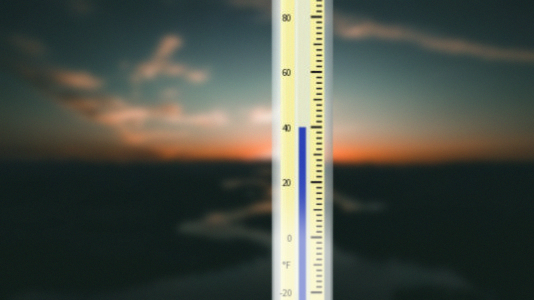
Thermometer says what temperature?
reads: 40 °F
